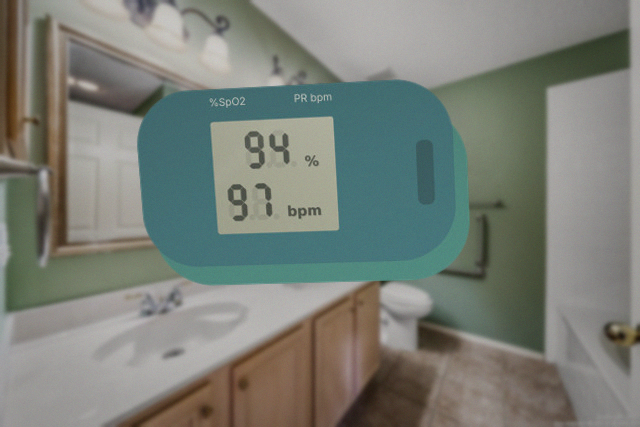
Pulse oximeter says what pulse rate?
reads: 97 bpm
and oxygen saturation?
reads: 94 %
